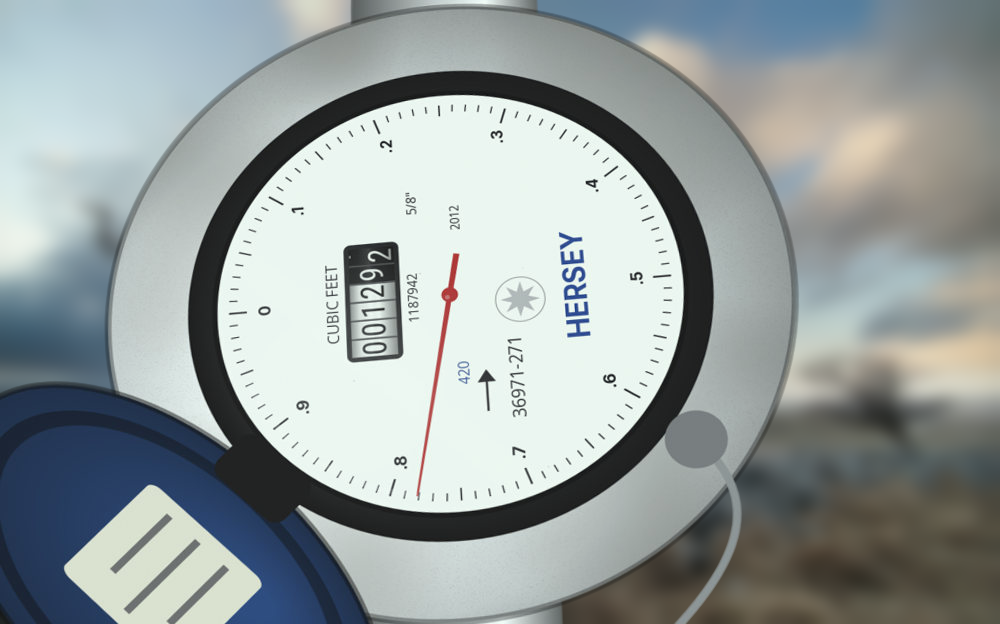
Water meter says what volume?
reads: 1291.78 ft³
